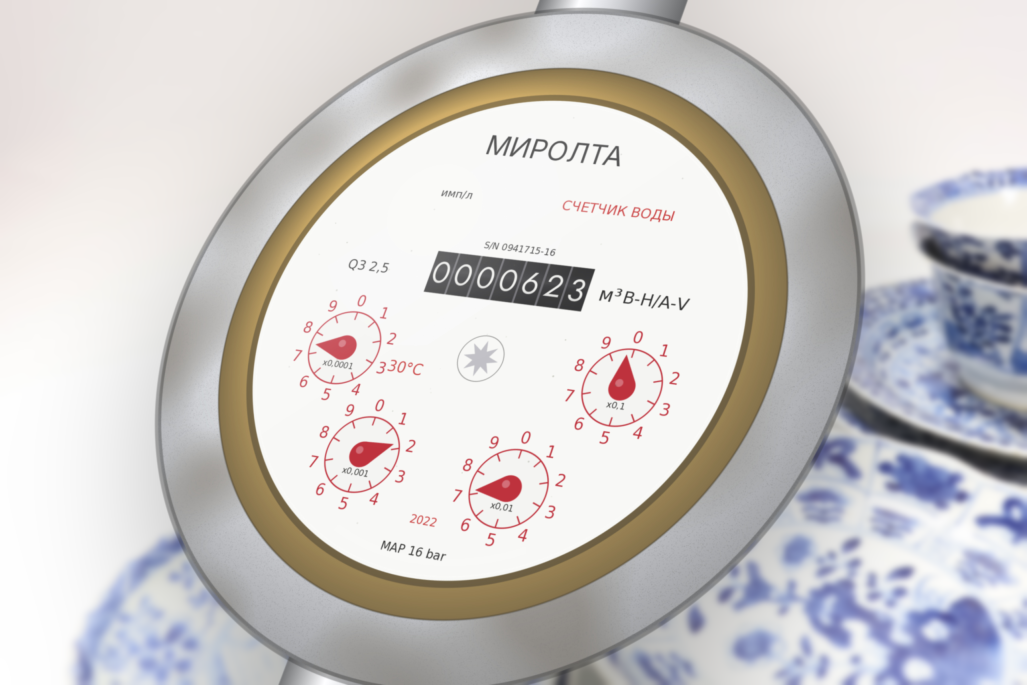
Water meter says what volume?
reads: 622.9717 m³
